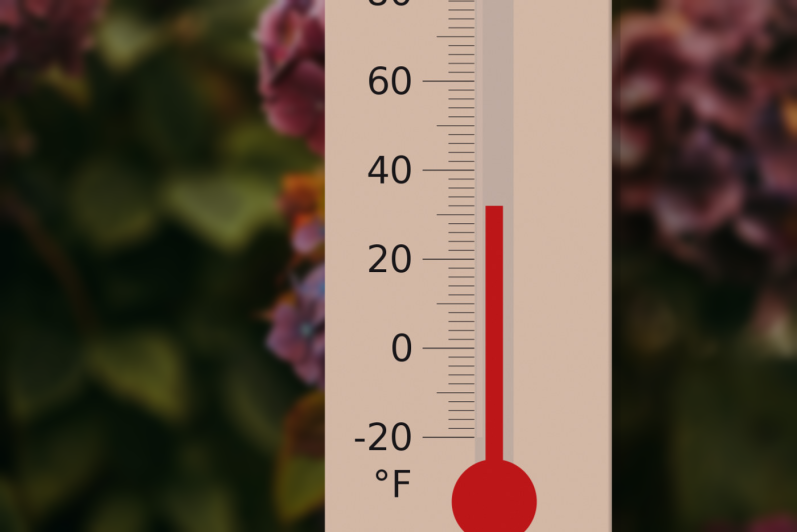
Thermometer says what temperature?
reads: 32 °F
